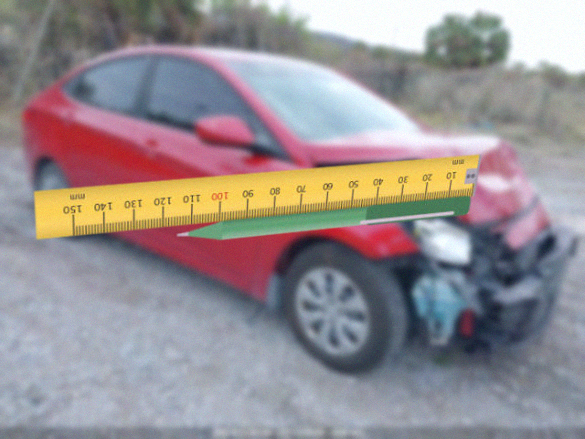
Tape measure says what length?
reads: 115 mm
